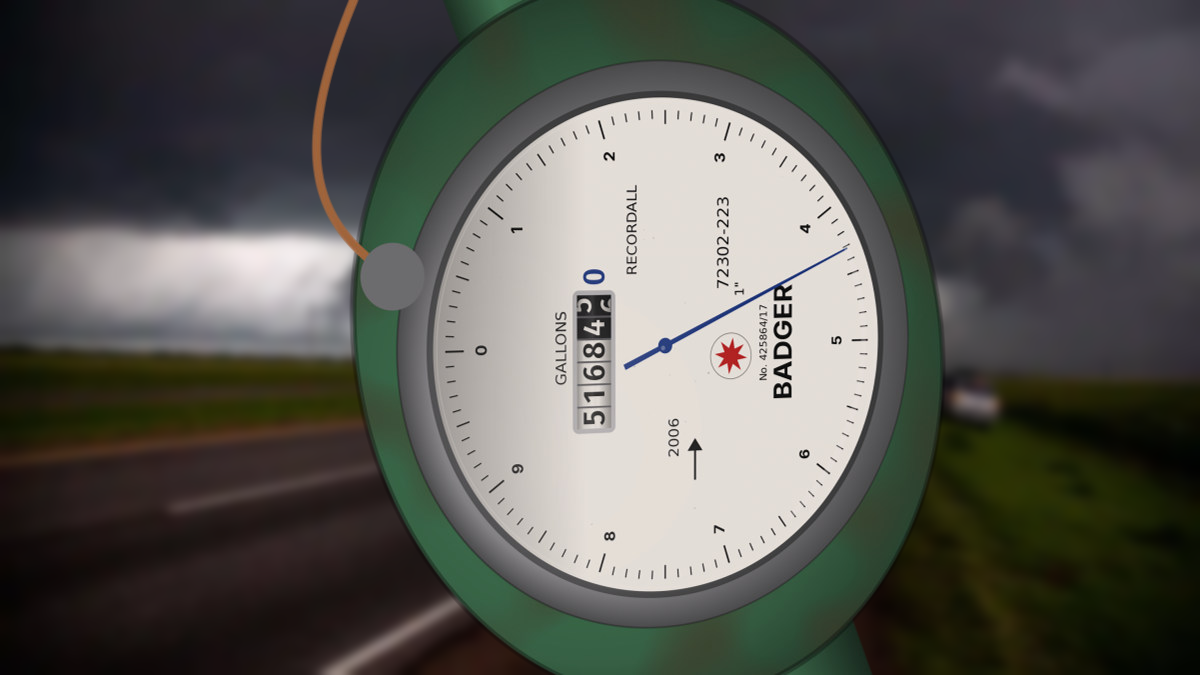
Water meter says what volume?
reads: 5168454.3 gal
